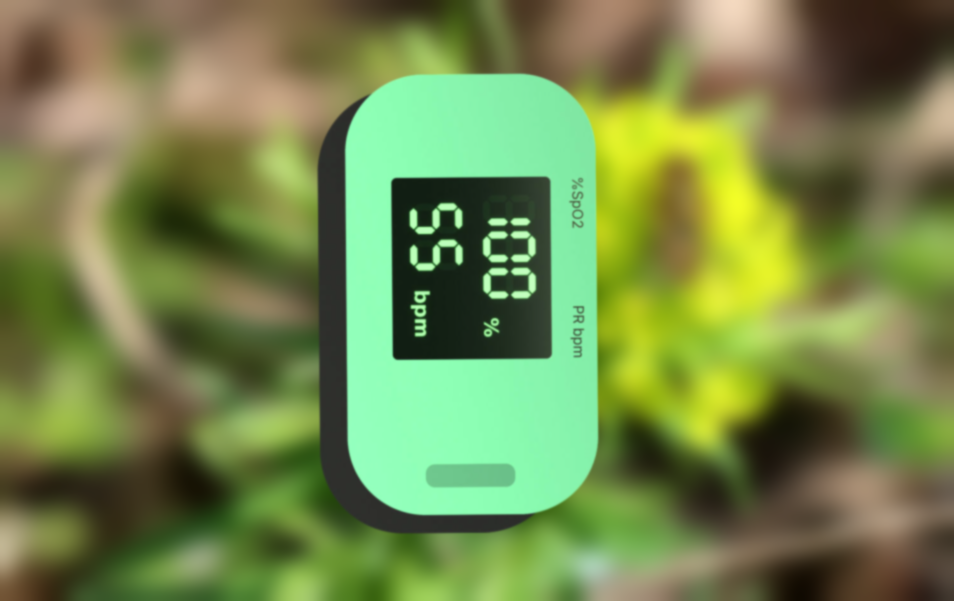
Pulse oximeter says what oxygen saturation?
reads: 100 %
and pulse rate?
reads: 55 bpm
